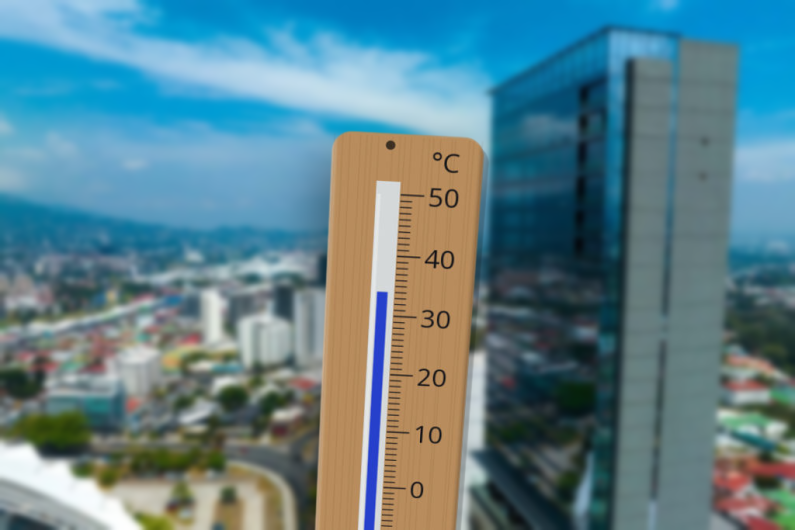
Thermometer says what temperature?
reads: 34 °C
